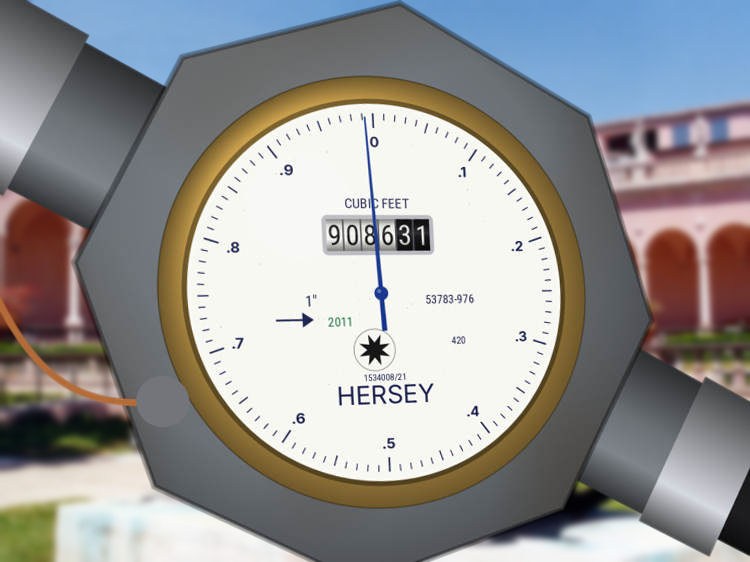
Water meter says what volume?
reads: 908630.99 ft³
